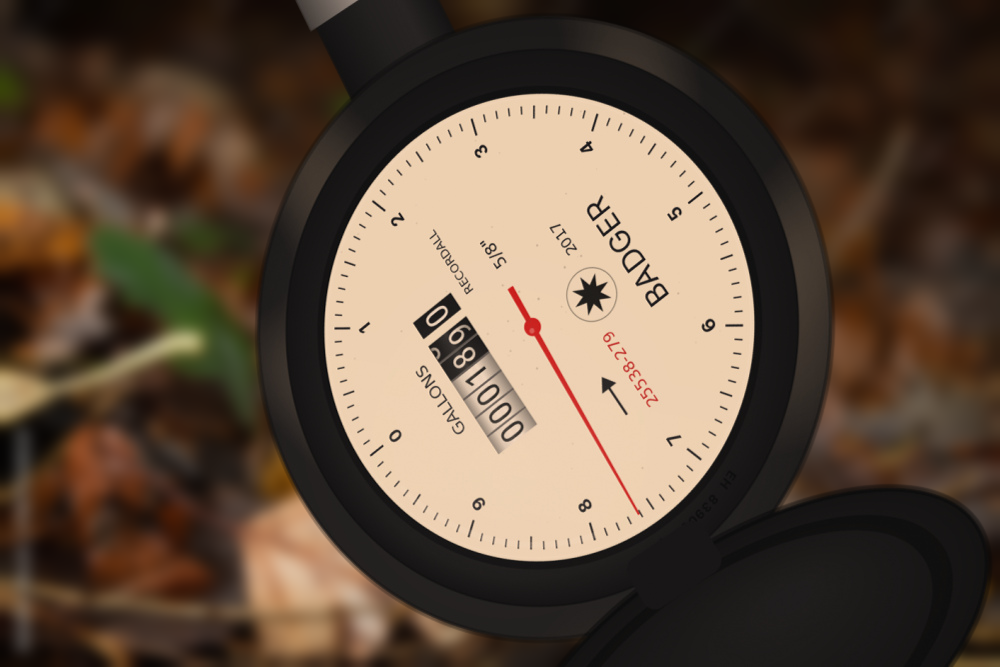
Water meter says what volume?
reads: 1887.6 gal
